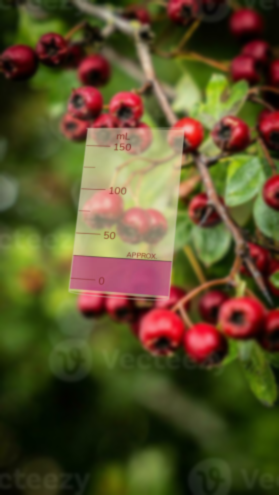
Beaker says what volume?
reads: 25 mL
